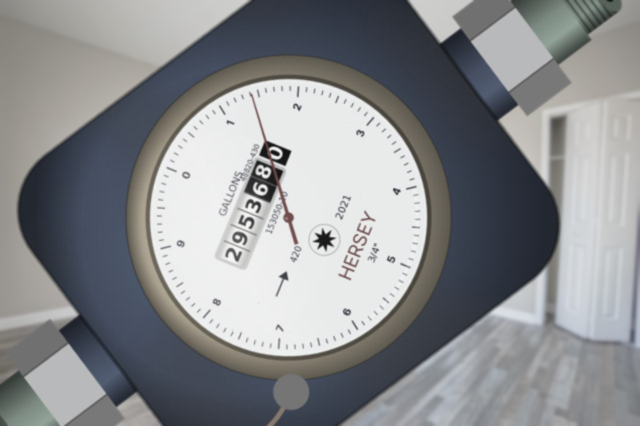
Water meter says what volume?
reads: 2953681.4 gal
